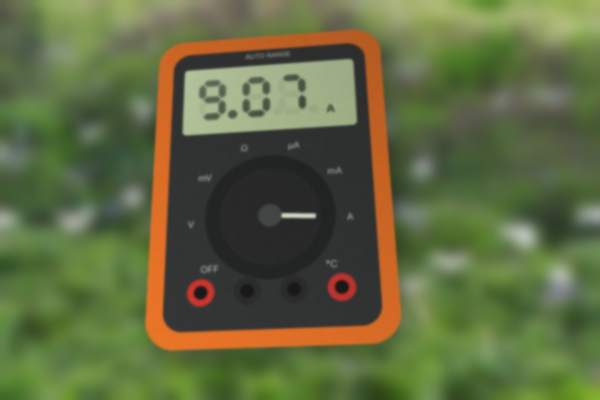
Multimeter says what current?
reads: 9.07 A
